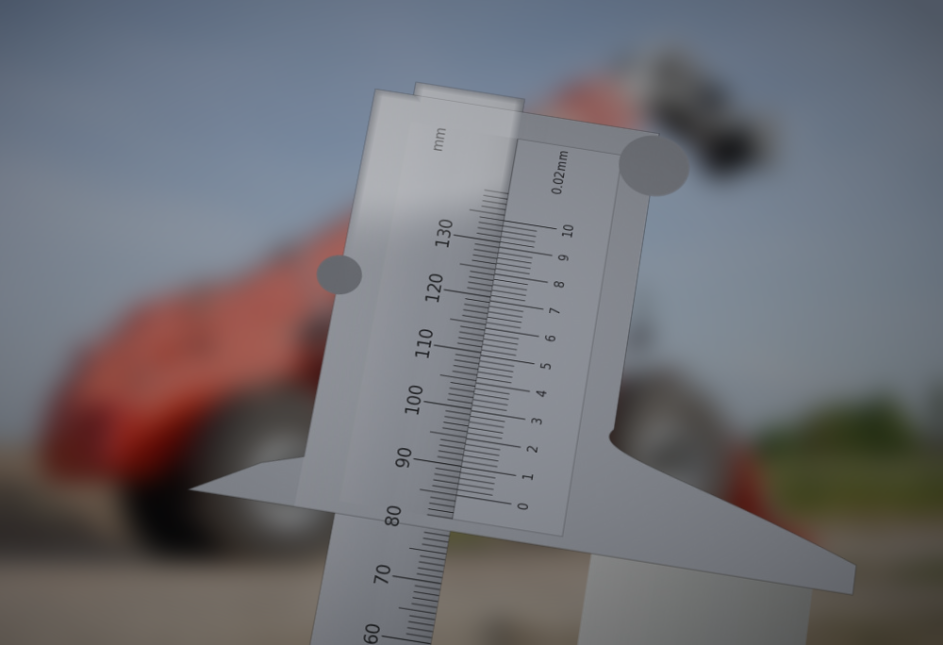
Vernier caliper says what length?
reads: 85.0 mm
